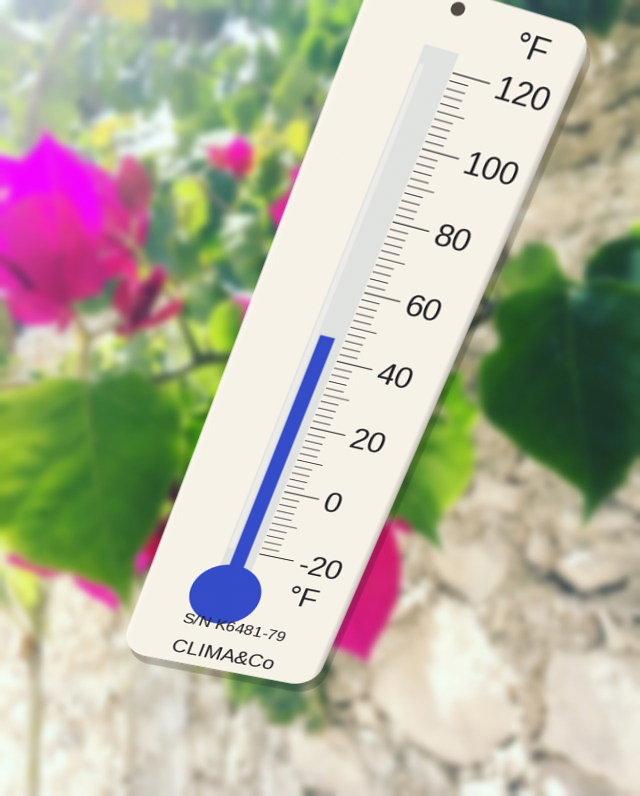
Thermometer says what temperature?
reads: 46 °F
